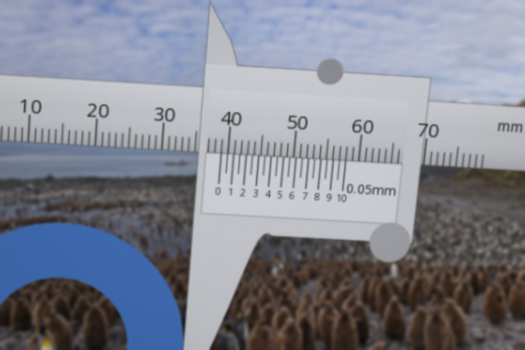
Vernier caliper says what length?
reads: 39.0 mm
